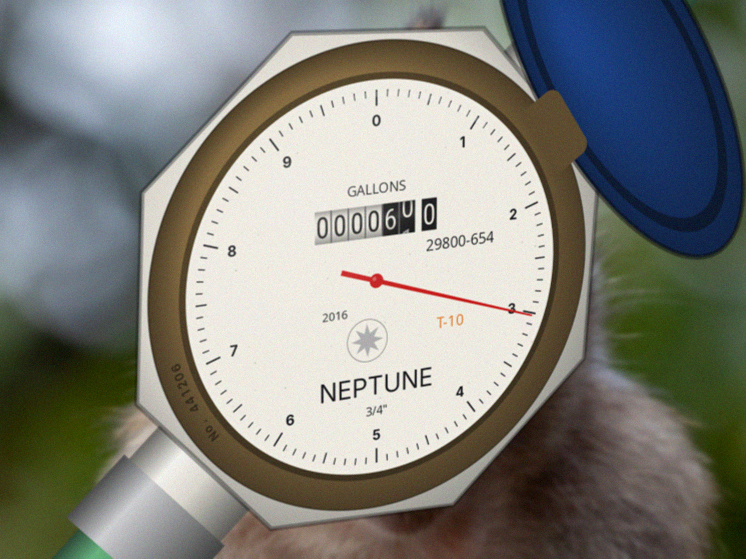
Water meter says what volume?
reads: 603.0 gal
